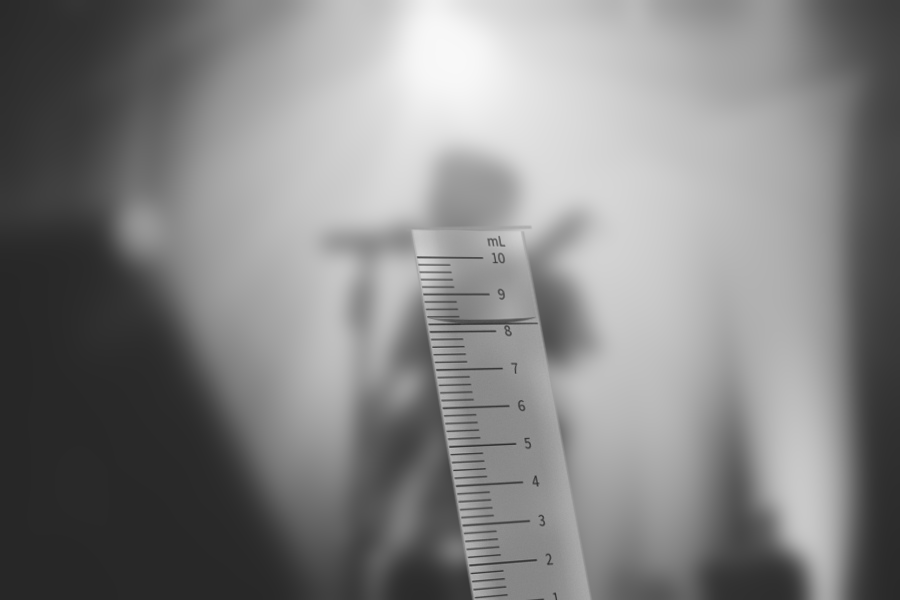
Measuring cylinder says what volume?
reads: 8.2 mL
